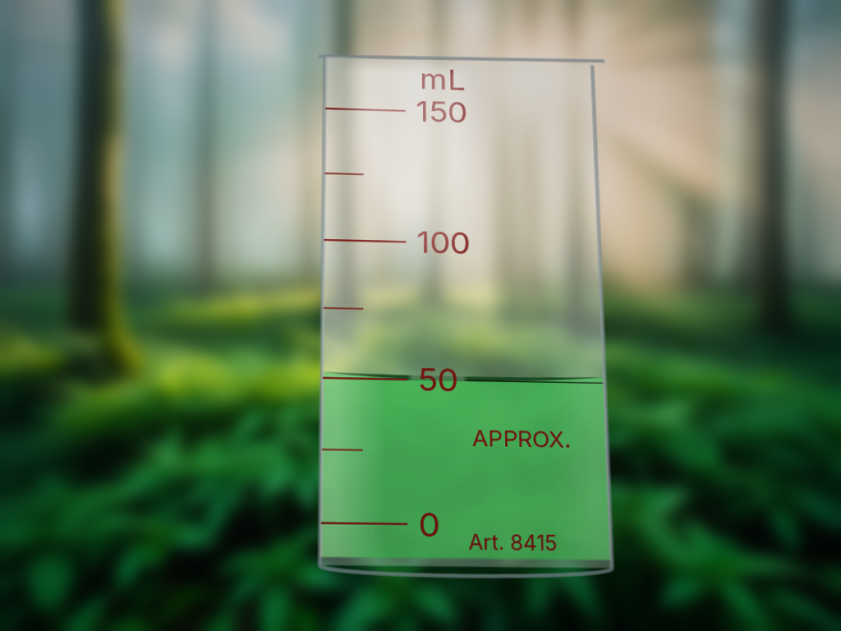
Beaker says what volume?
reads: 50 mL
